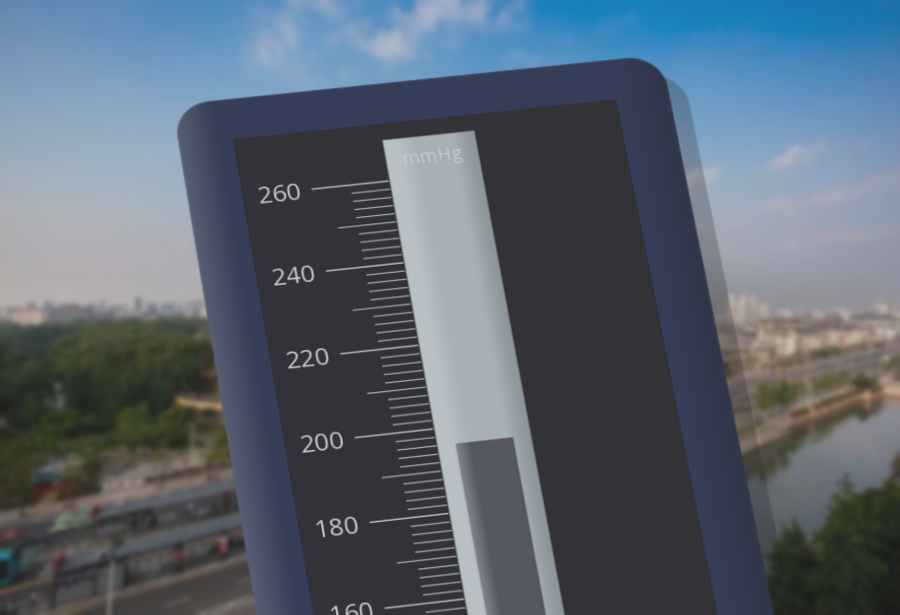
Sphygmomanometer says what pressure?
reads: 196 mmHg
